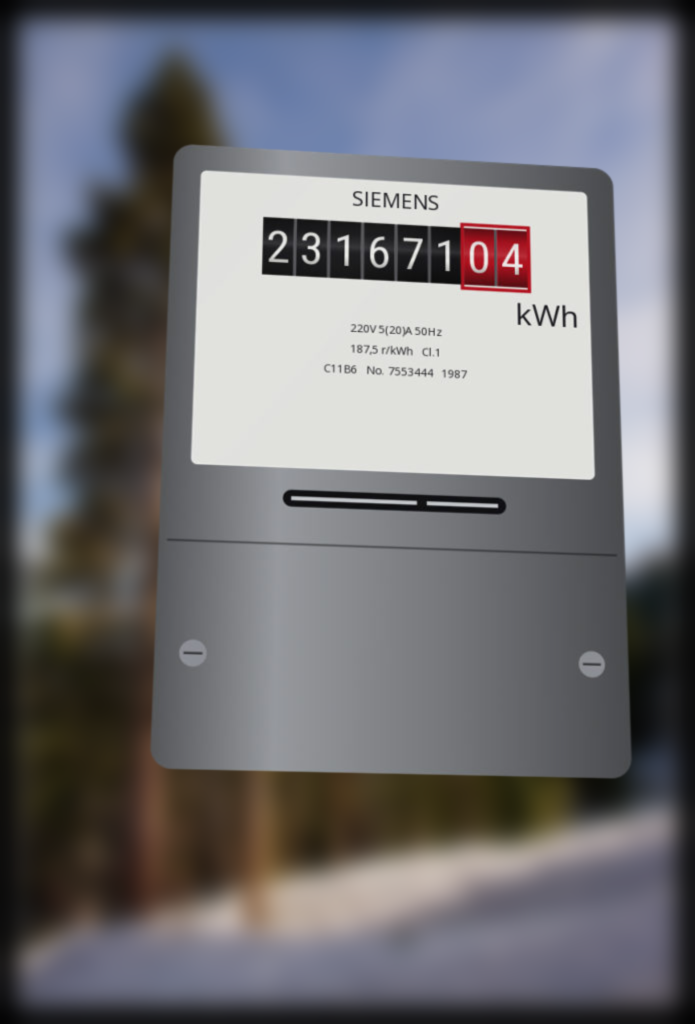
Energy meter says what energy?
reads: 231671.04 kWh
